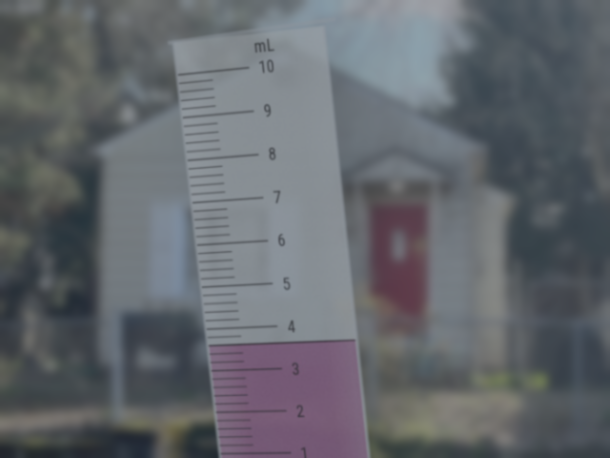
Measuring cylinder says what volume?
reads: 3.6 mL
